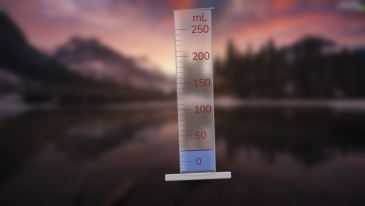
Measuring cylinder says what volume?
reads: 20 mL
